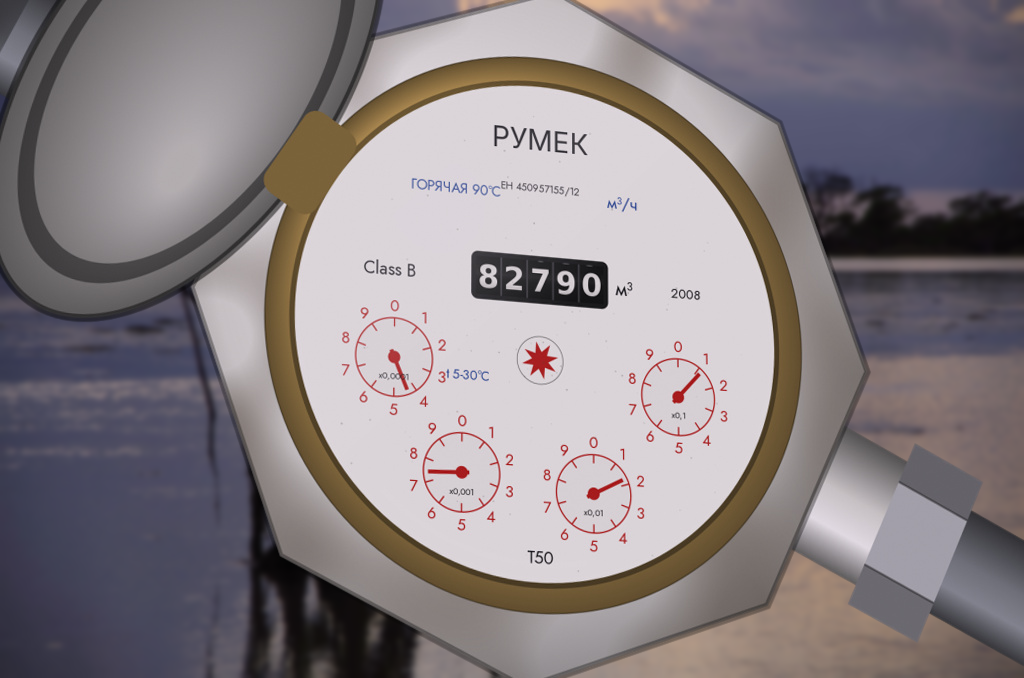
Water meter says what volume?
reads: 82790.1174 m³
